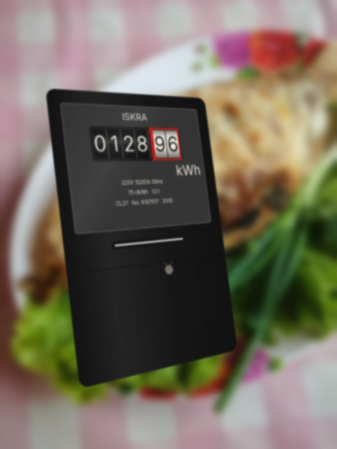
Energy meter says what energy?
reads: 128.96 kWh
